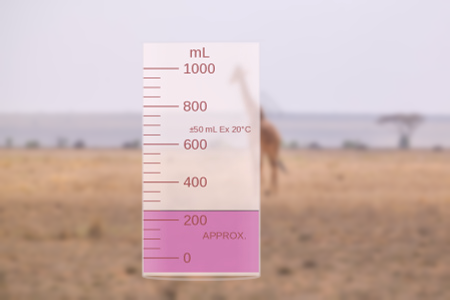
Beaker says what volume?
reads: 250 mL
